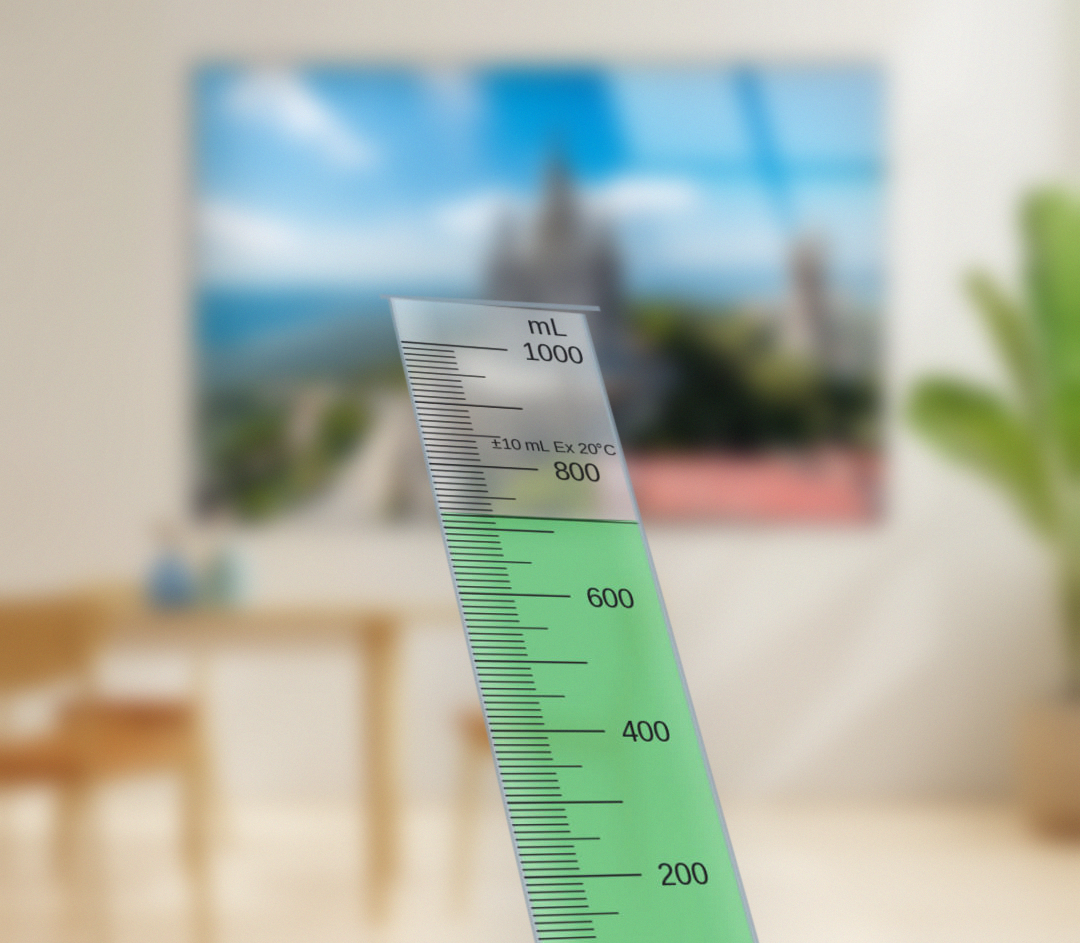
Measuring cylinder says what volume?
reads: 720 mL
